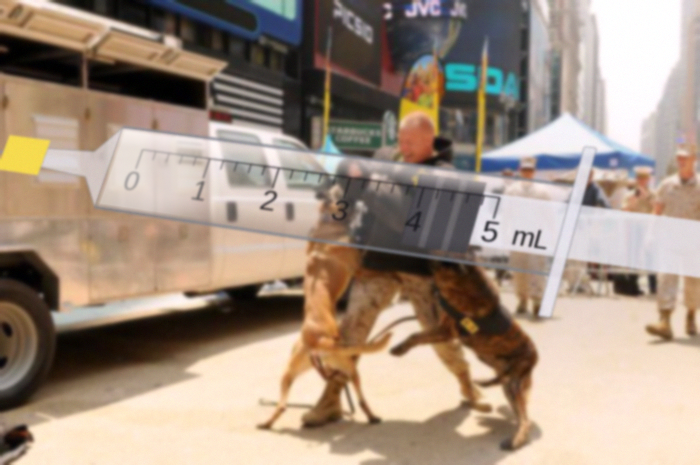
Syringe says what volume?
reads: 3.9 mL
